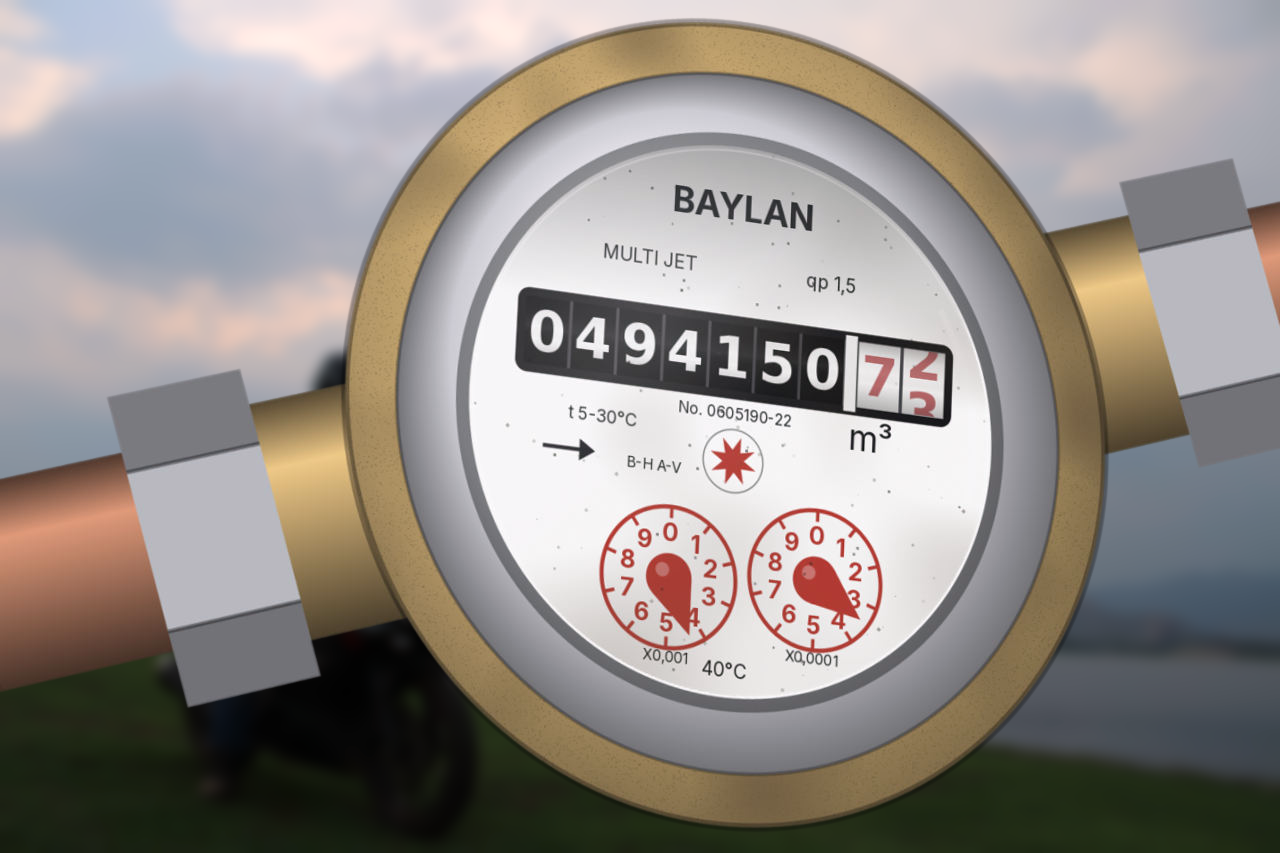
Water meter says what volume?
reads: 494150.7243 m³
